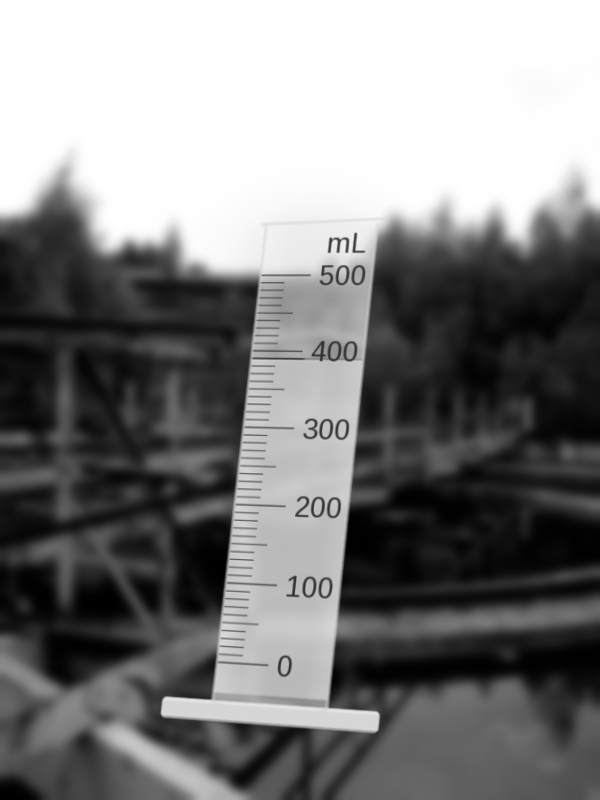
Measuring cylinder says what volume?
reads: 390 mL
